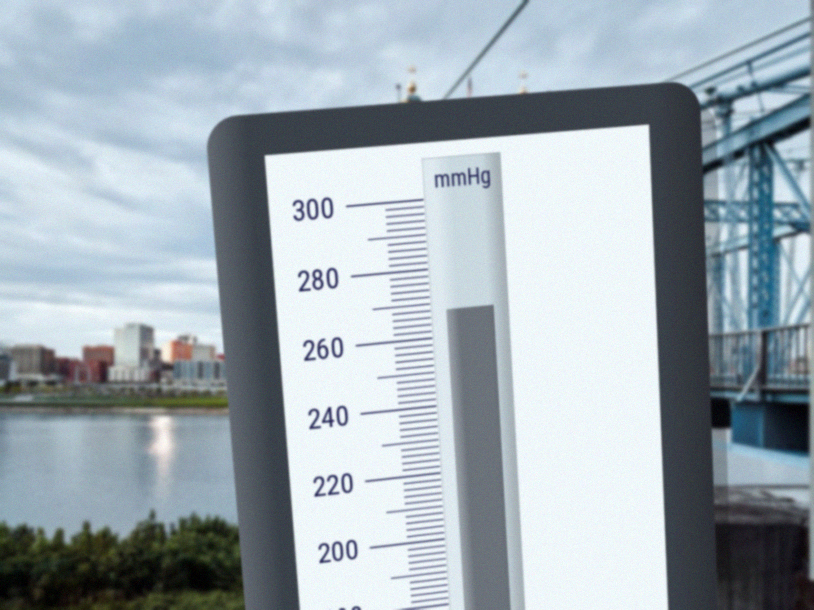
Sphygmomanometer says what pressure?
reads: 268 mmHg
